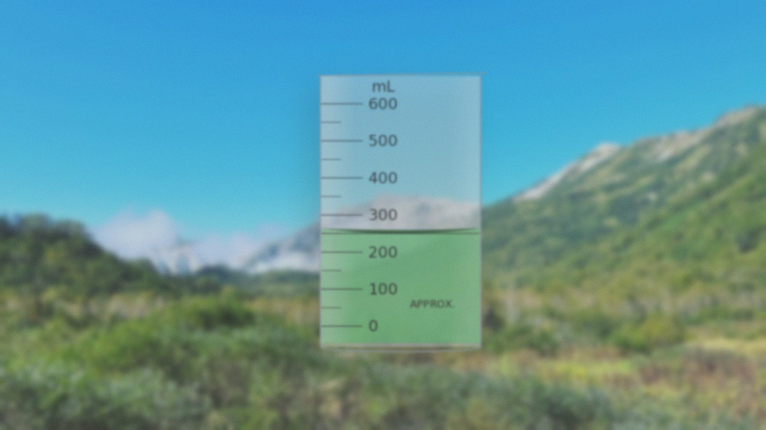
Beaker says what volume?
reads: 250 mL
